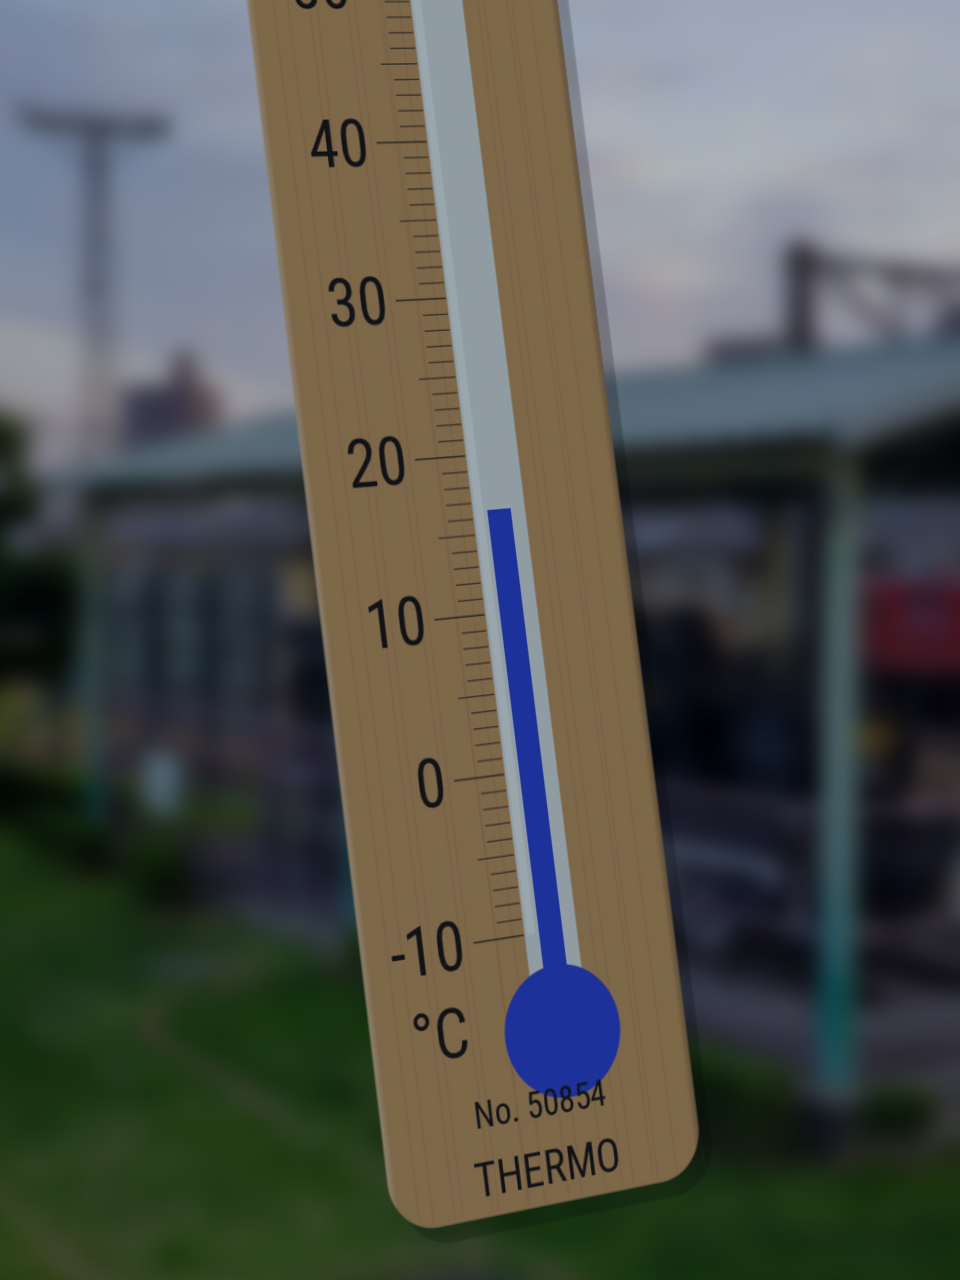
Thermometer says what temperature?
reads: 16.5 °C
